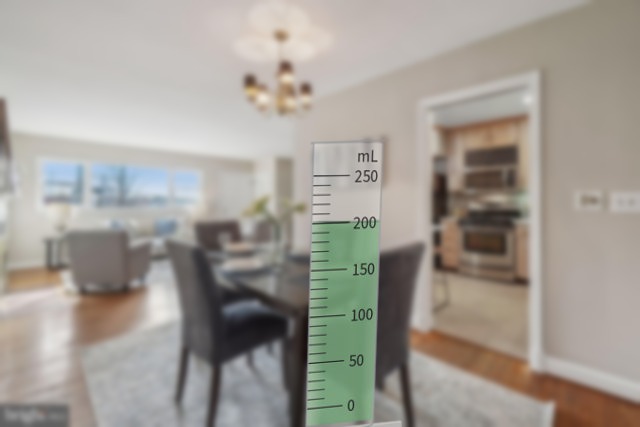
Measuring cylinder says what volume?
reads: 200 mL
